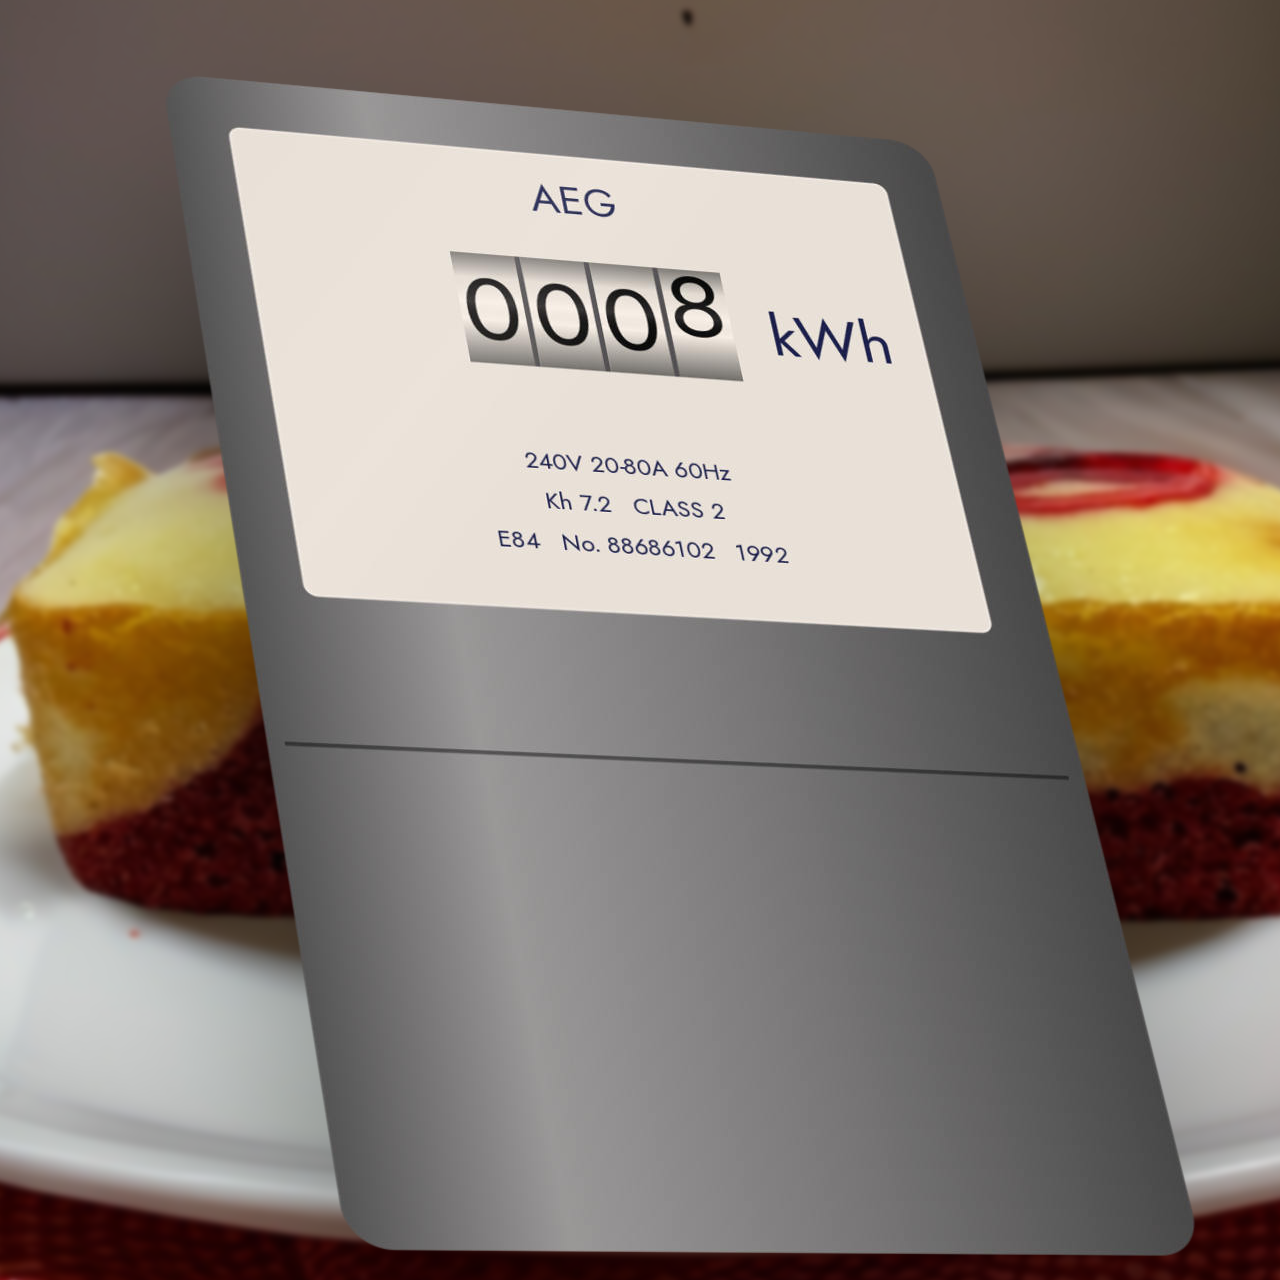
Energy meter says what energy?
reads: 8 kWh
